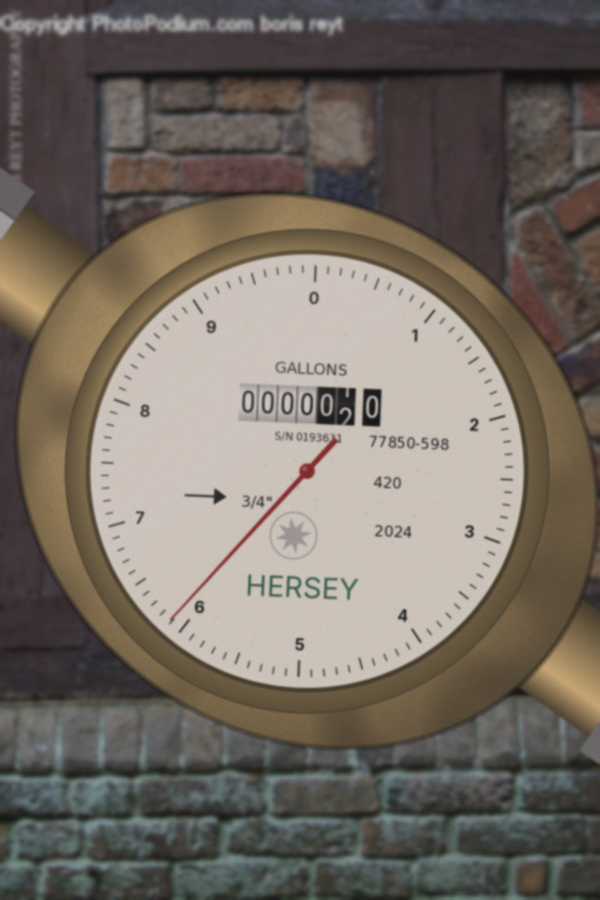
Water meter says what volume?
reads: 16.1 gal
